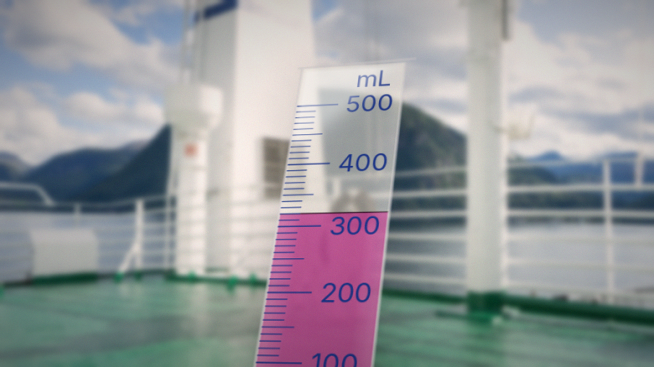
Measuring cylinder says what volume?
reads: 320 mL
